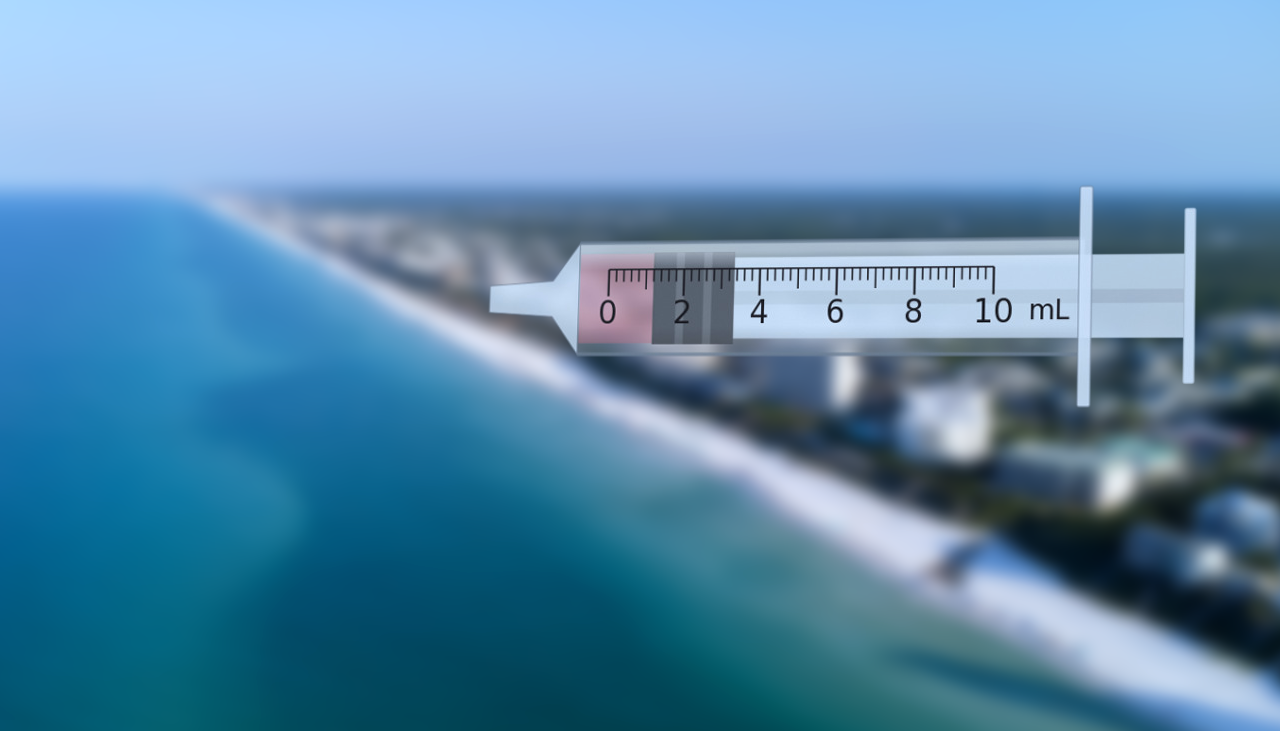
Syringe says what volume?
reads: 1.2 mL
